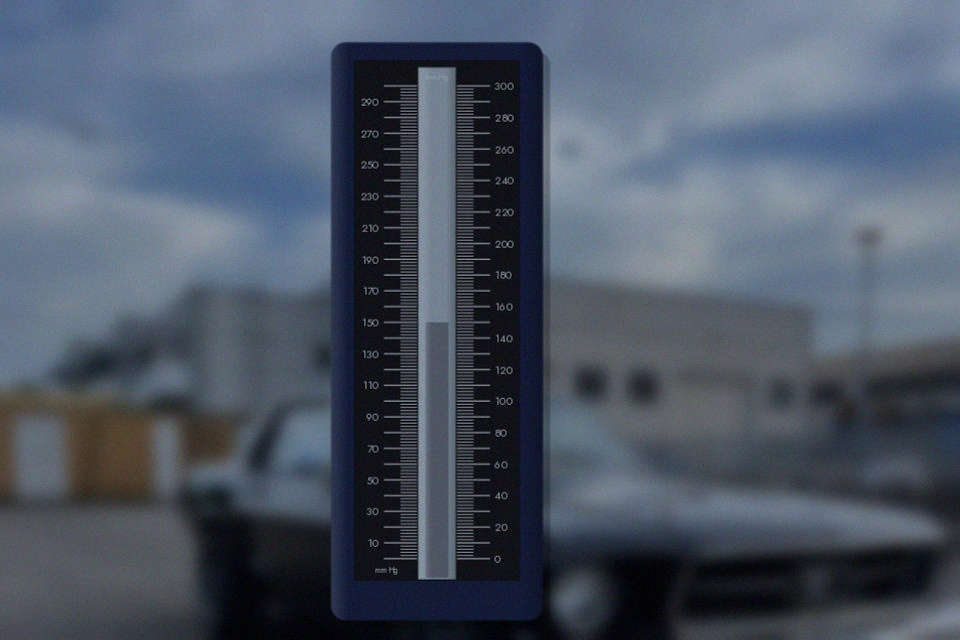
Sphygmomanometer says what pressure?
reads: 150 mmHg
